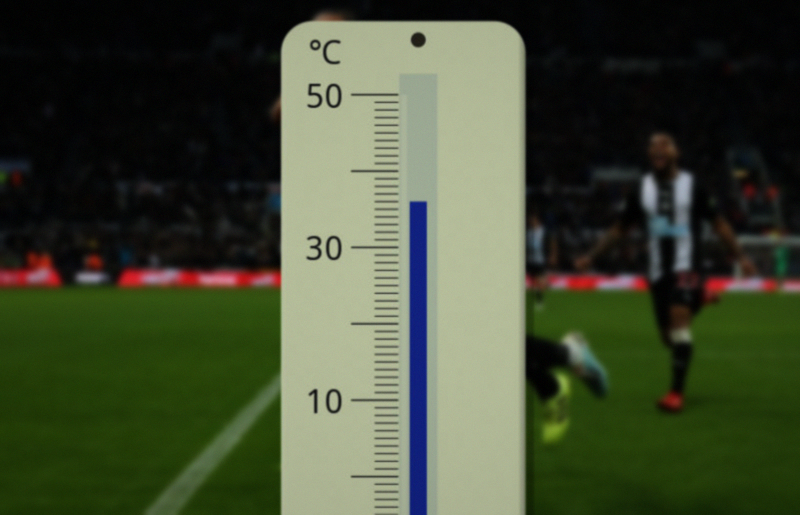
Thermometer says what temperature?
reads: 36 °C
